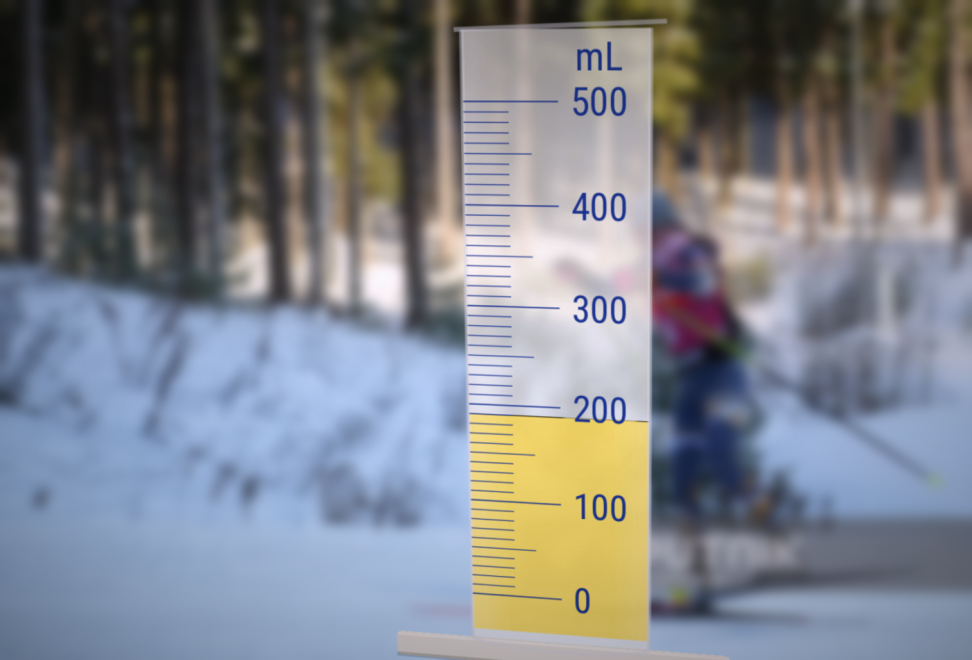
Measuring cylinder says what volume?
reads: 190 mL
